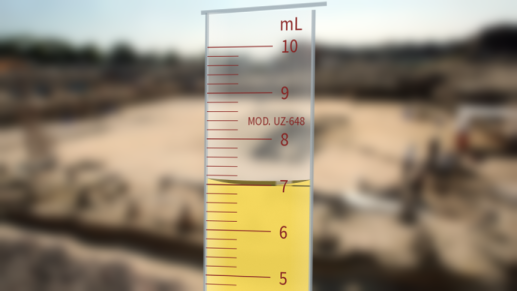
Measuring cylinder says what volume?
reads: 7 mL
